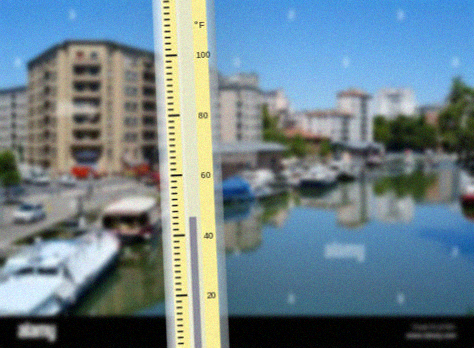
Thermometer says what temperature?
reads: 46 °F
